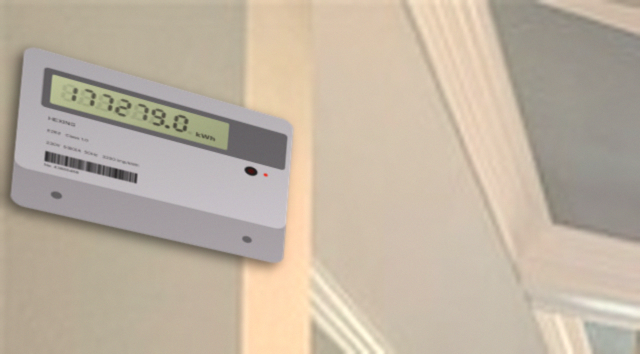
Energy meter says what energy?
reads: 177279.0 kWh
